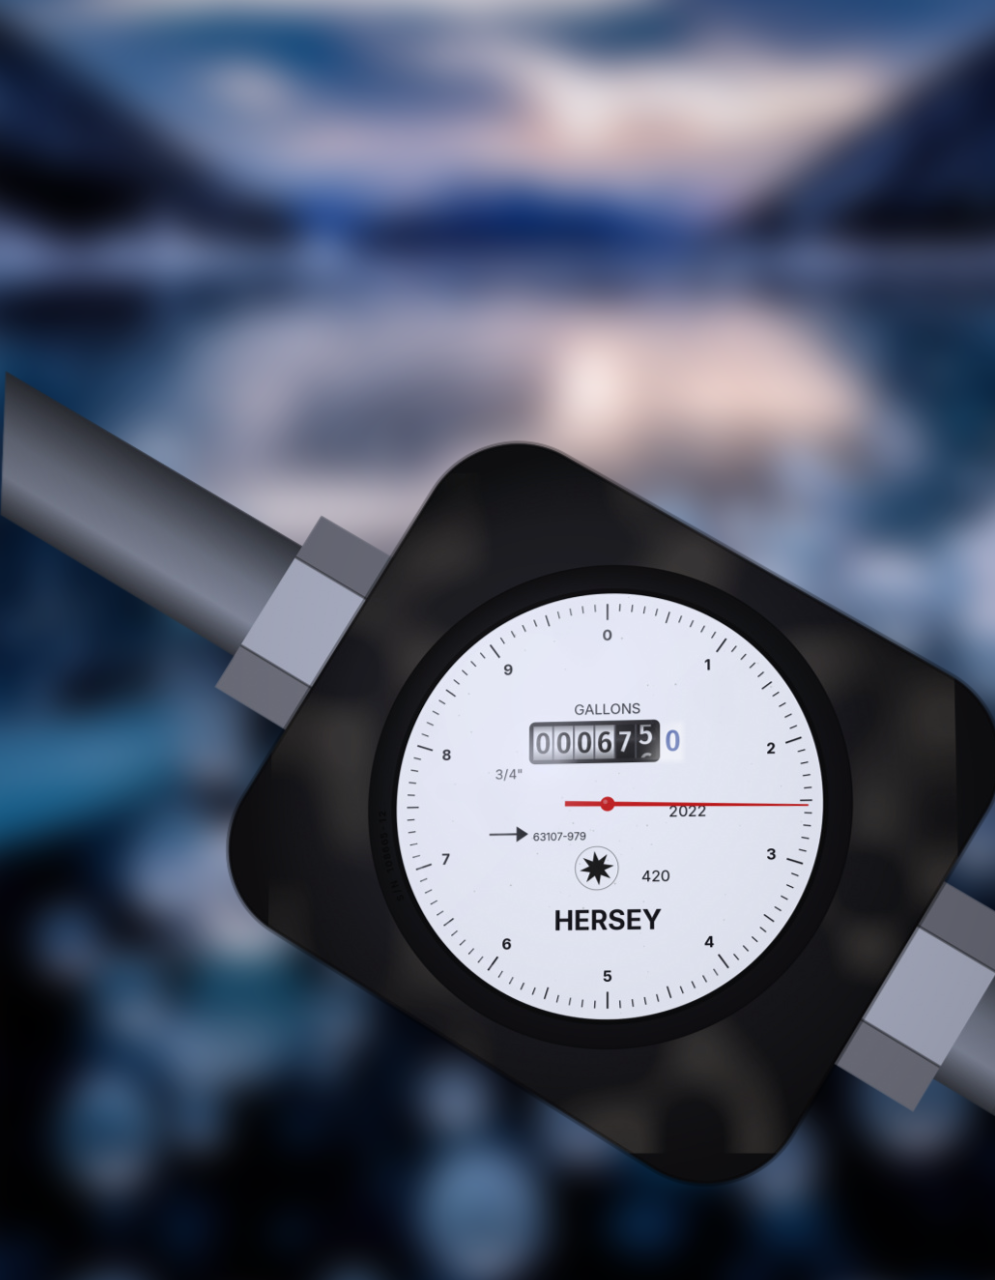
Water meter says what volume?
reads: 6752.5 gal
